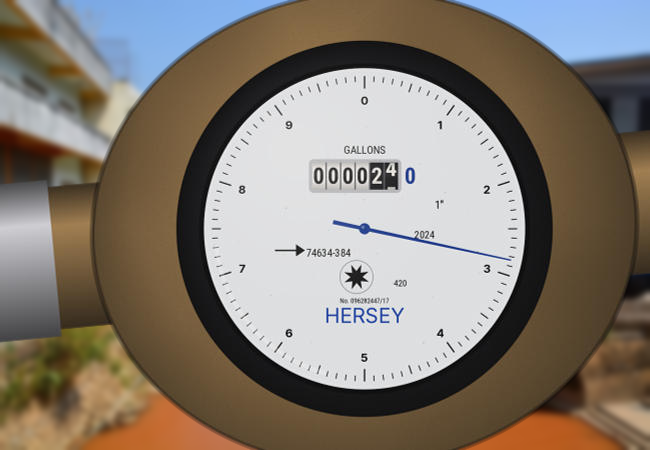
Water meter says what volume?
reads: 242.8 gal
